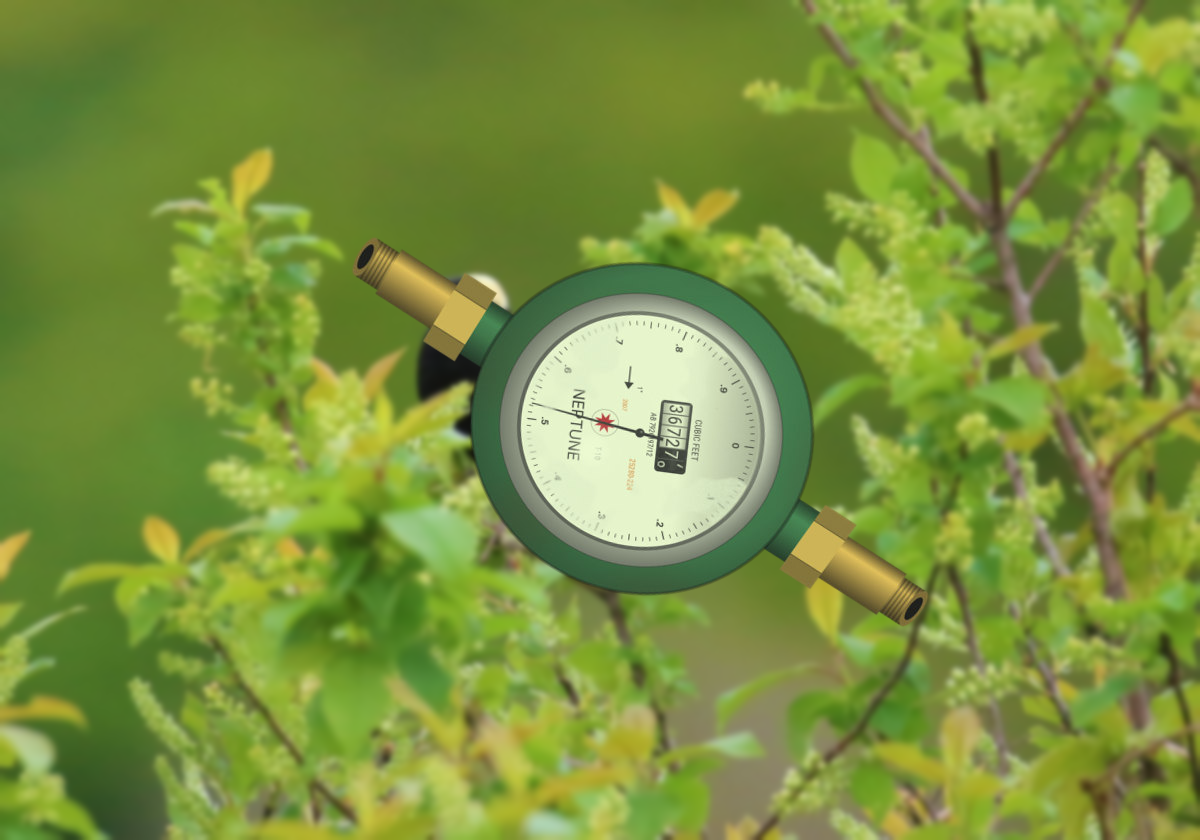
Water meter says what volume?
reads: 367277.52 ft³
